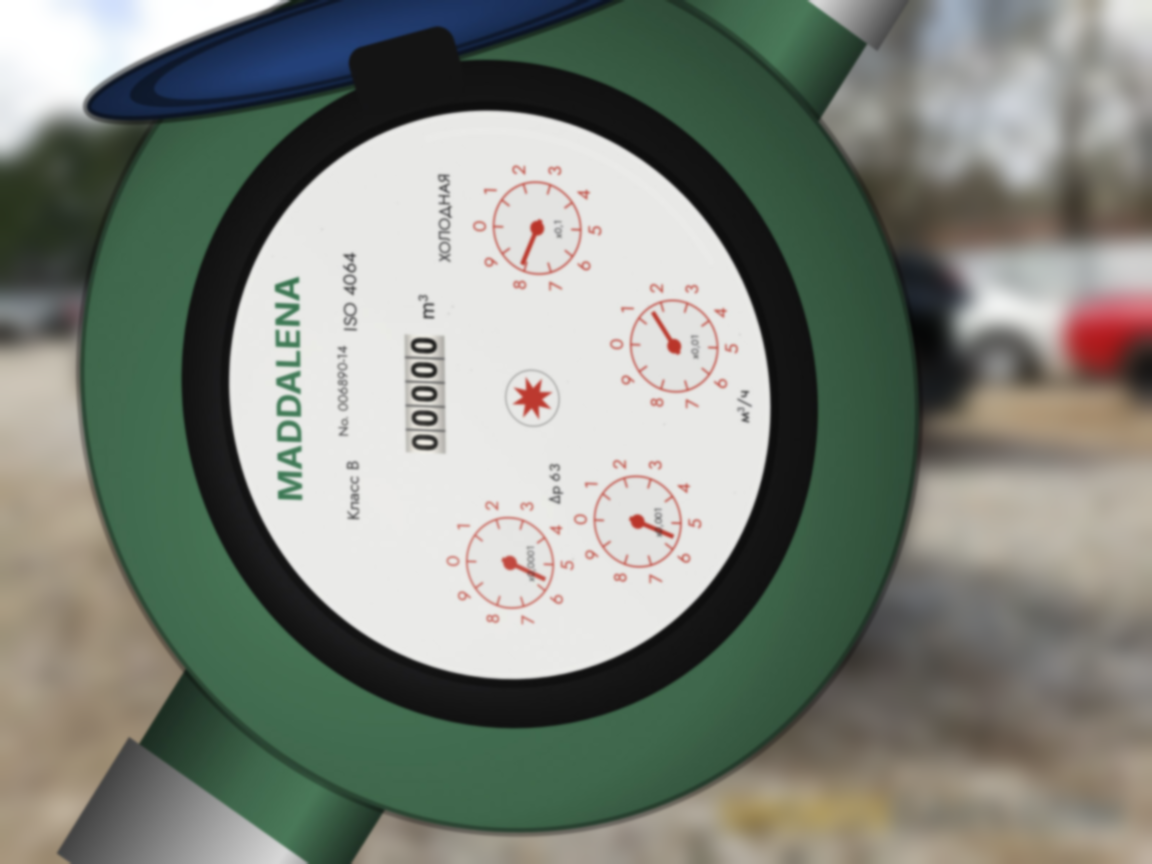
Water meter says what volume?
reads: 0.8155 m³
